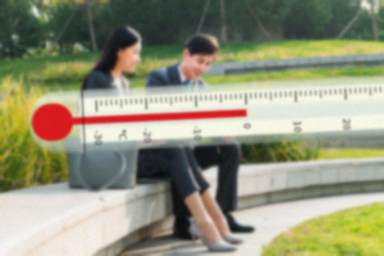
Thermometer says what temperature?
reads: 0 °C
